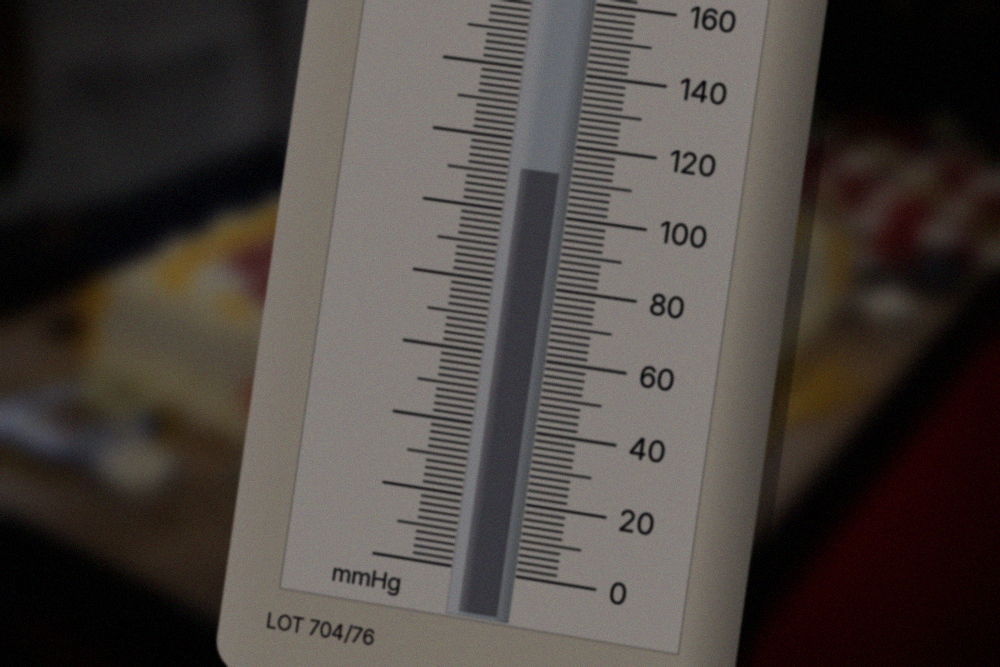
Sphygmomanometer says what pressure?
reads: 112 mmHg
